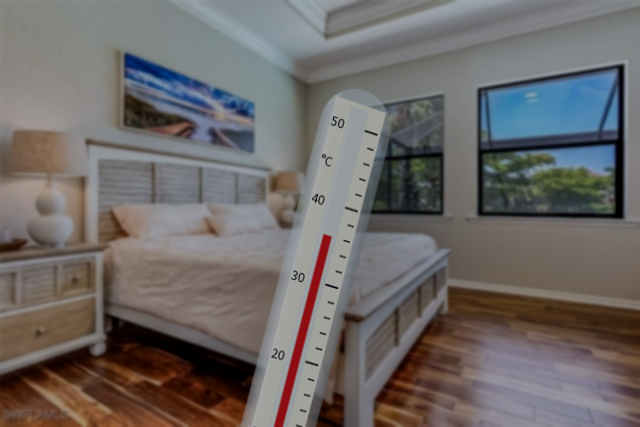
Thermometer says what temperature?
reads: 36 °C
